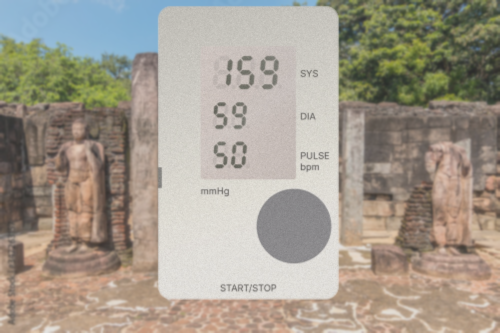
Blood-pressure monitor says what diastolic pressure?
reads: 59 mmHg
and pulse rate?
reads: 50 bpm
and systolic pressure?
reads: 159 mmHg
